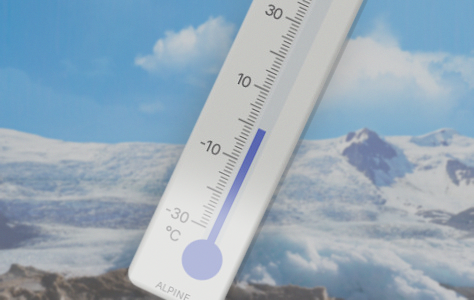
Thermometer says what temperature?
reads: 0 °C
